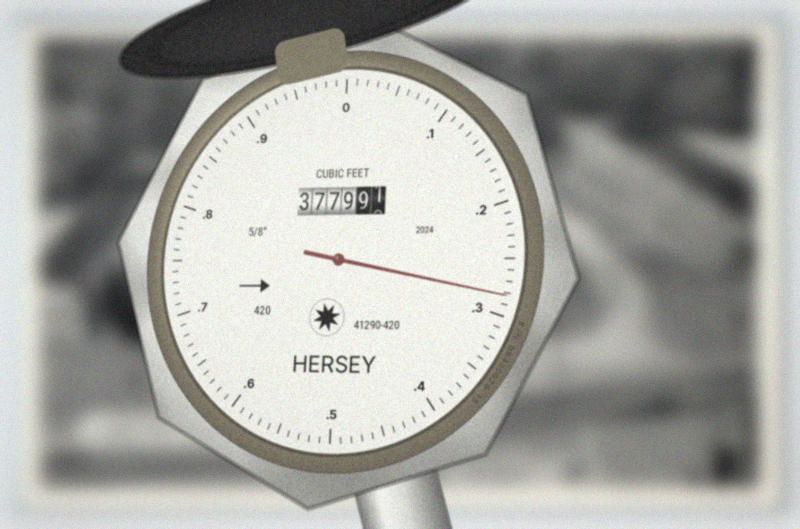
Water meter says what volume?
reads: 377991.28 ft³
